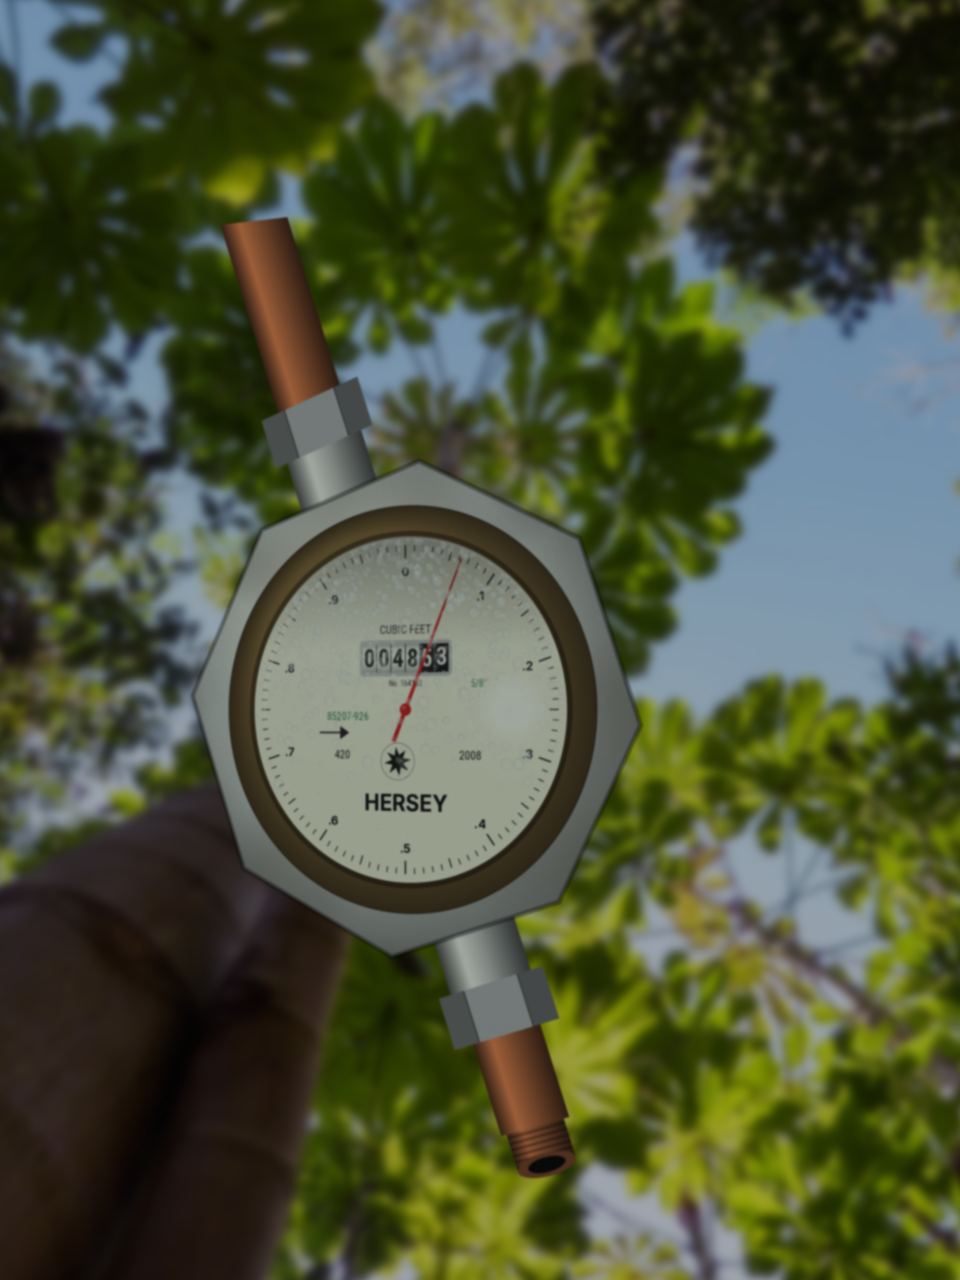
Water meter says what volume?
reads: 4853.06 ft³
